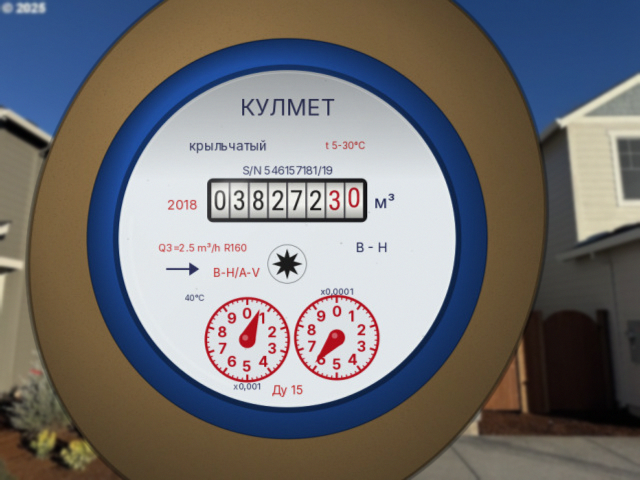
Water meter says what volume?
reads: 38272.3006 m³
